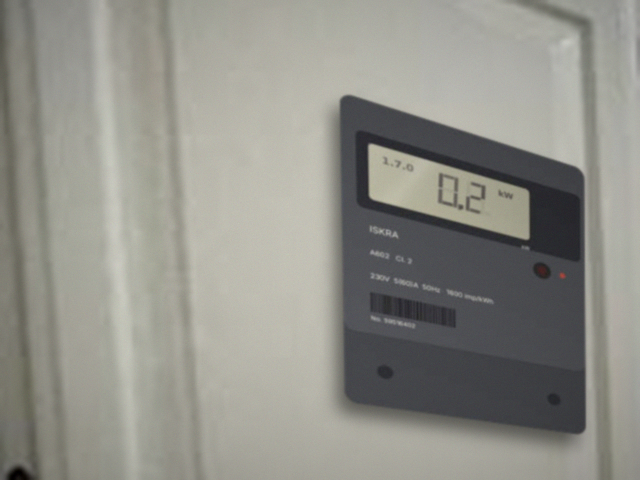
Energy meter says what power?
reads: 0.2 kW
